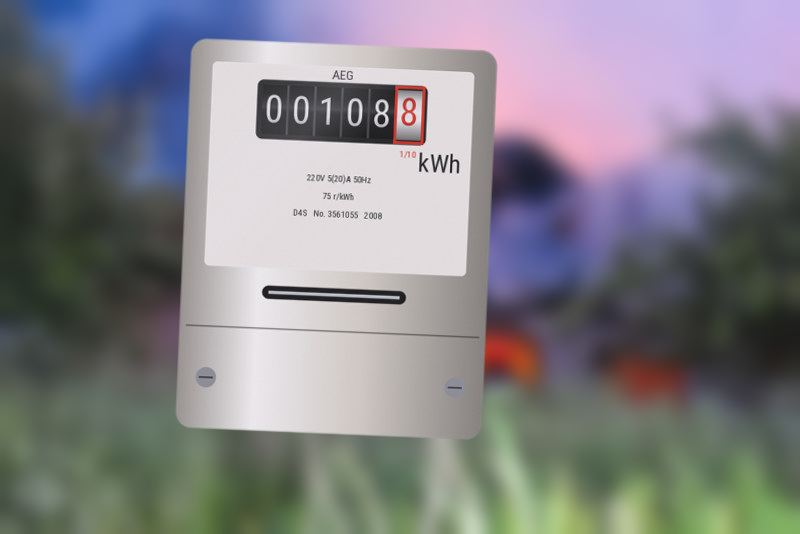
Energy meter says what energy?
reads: 108.8 kWh
